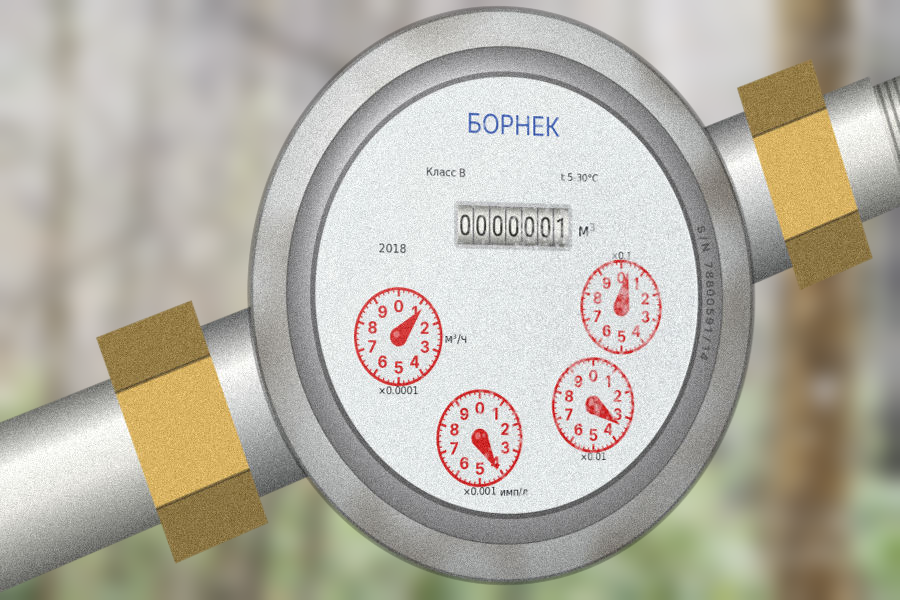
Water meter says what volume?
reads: 1.0341 m³
